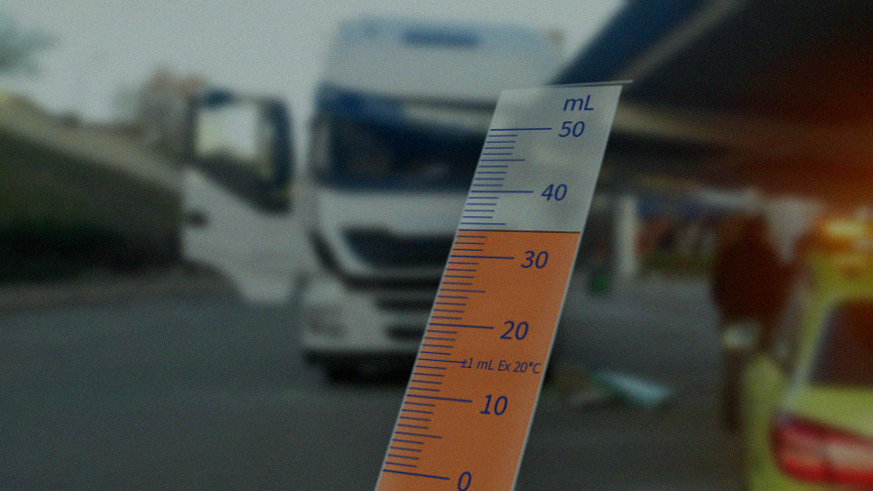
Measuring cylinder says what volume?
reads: 34 mL
